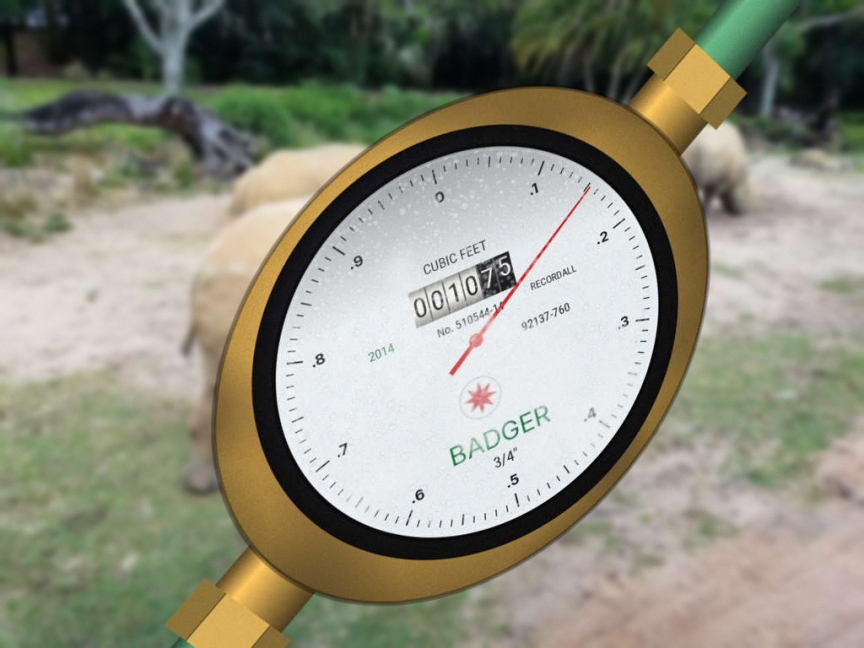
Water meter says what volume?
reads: 1075.15 ft³
